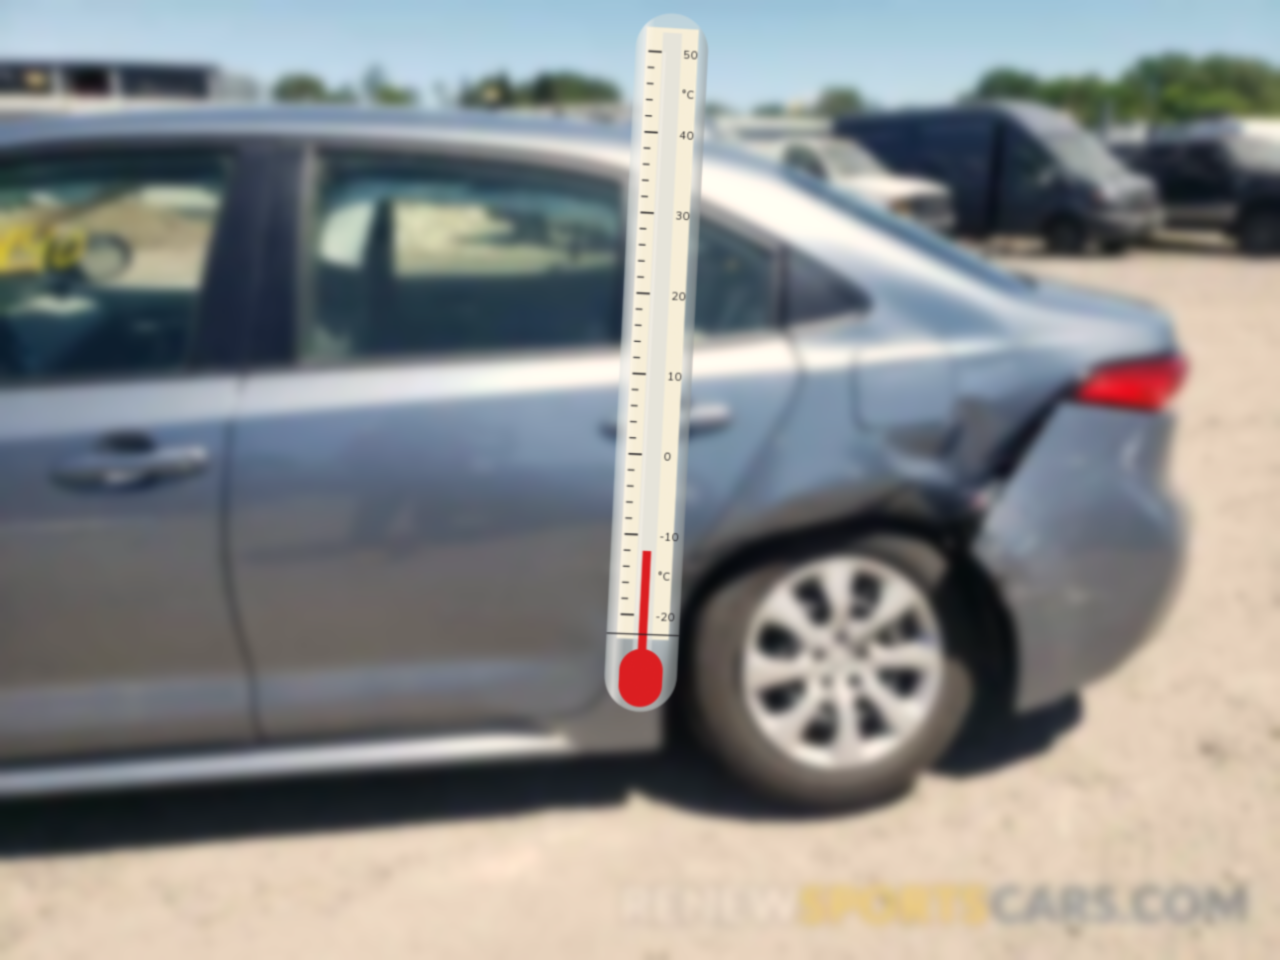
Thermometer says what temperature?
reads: -12 °C
